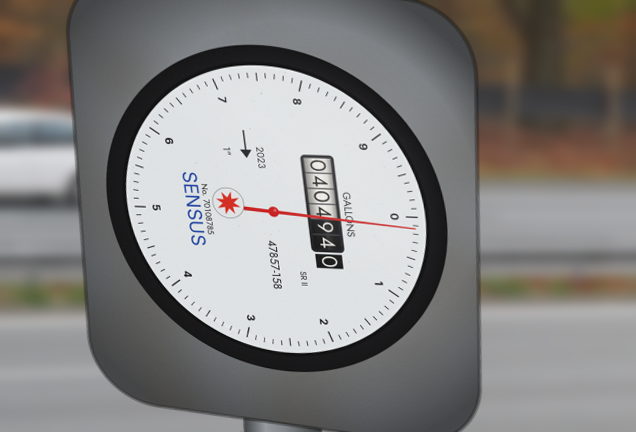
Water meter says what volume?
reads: 404940.1 gal
